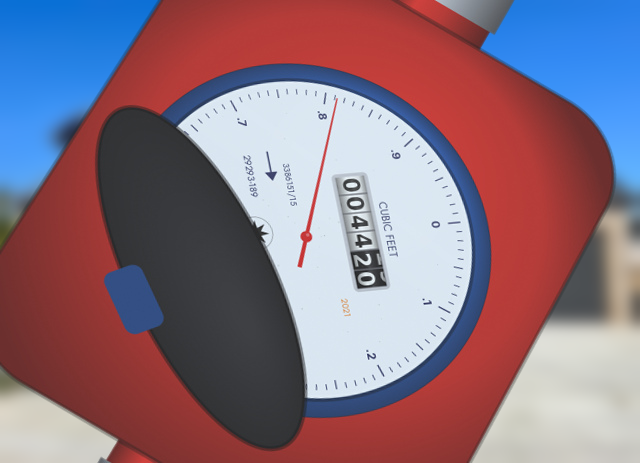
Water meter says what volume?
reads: 4419.81 ft³
